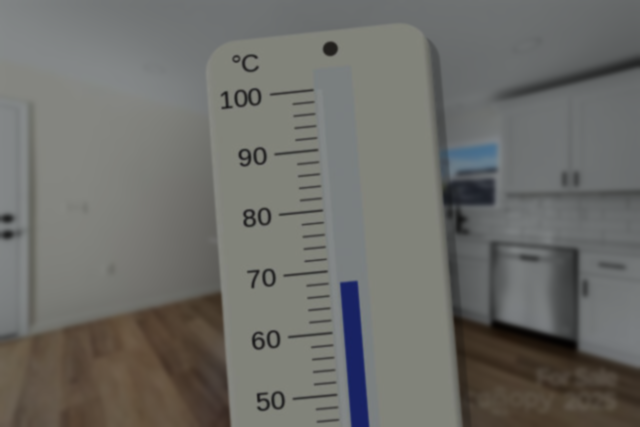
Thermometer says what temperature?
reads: 68 °C
